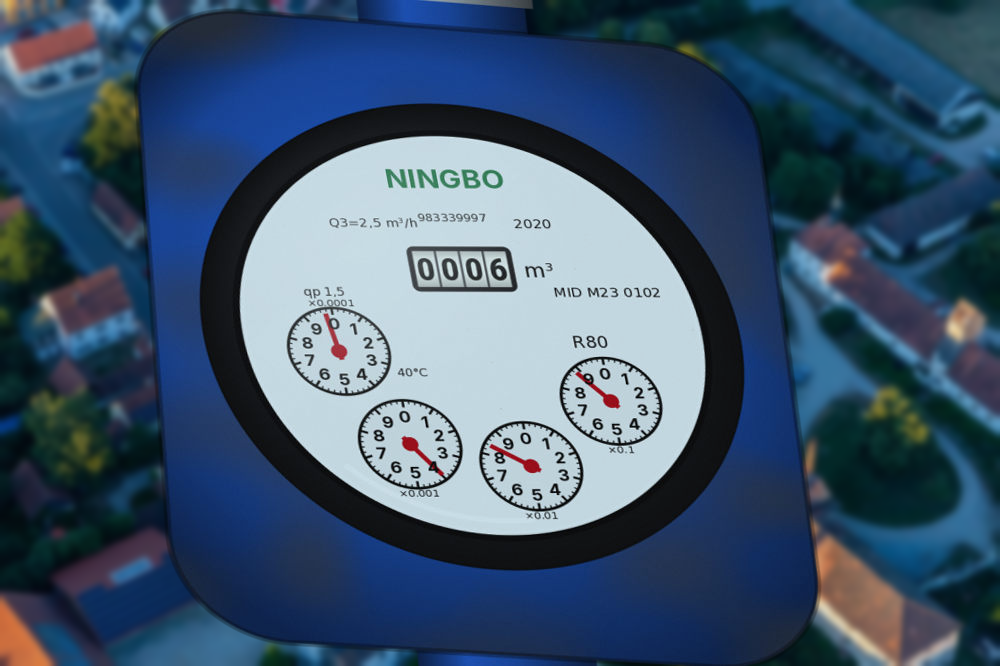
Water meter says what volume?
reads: 6.8839 m³
